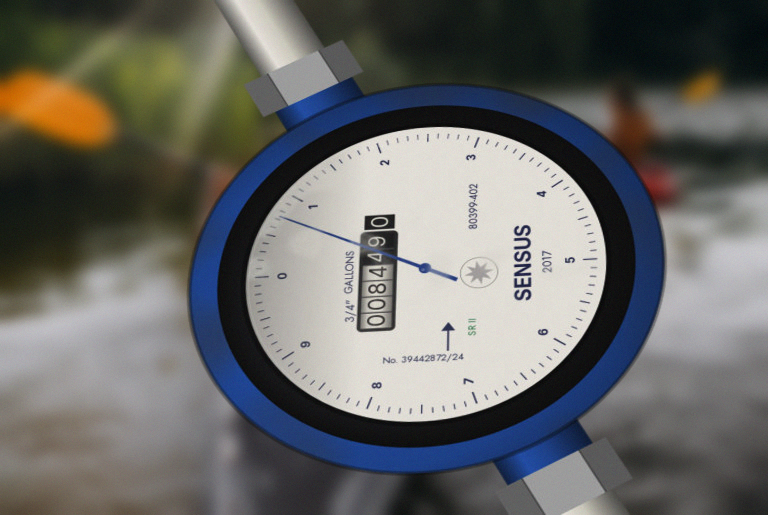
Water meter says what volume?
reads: 84490.7 gal
